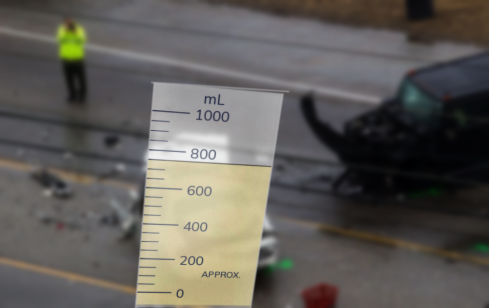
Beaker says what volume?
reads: 750 mL
